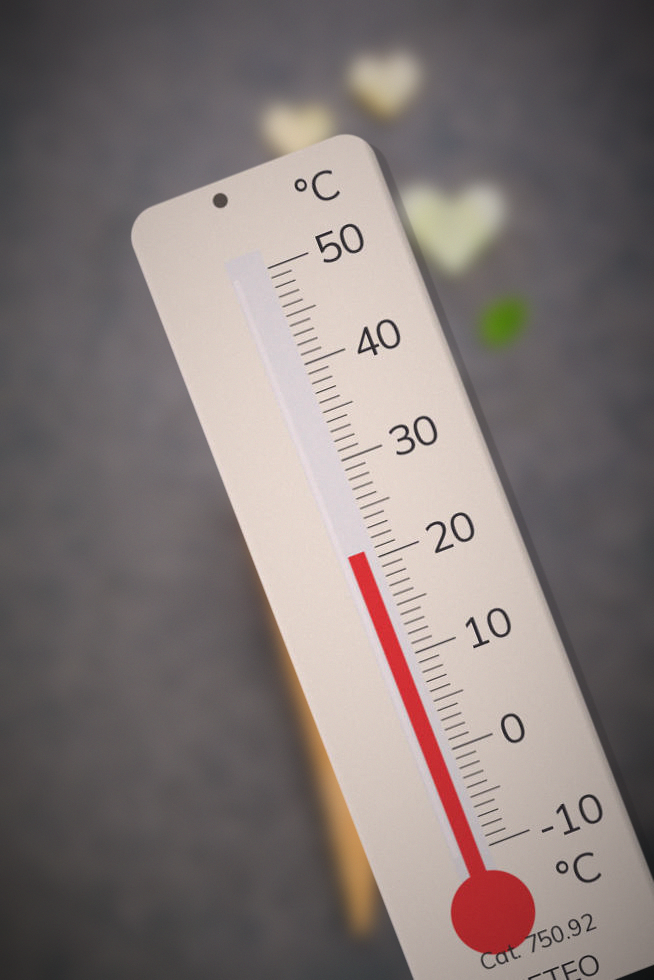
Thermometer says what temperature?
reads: 21 °C
